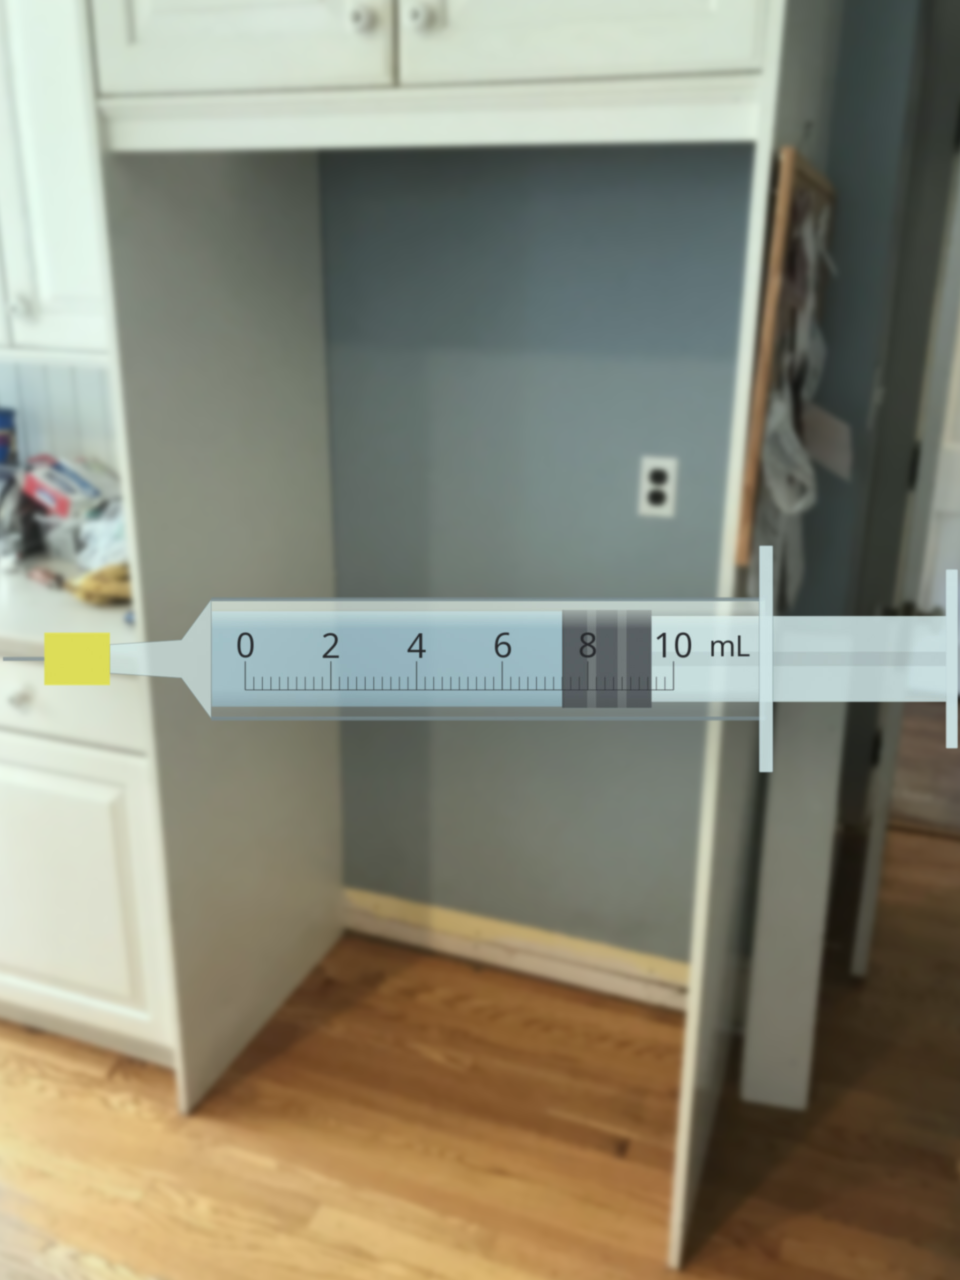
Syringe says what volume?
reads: 7.4 mL
